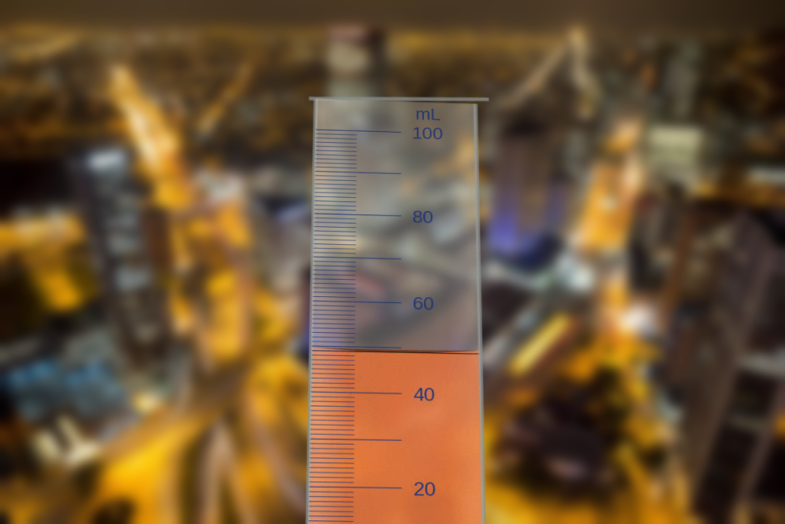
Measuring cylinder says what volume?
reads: 49 mL
